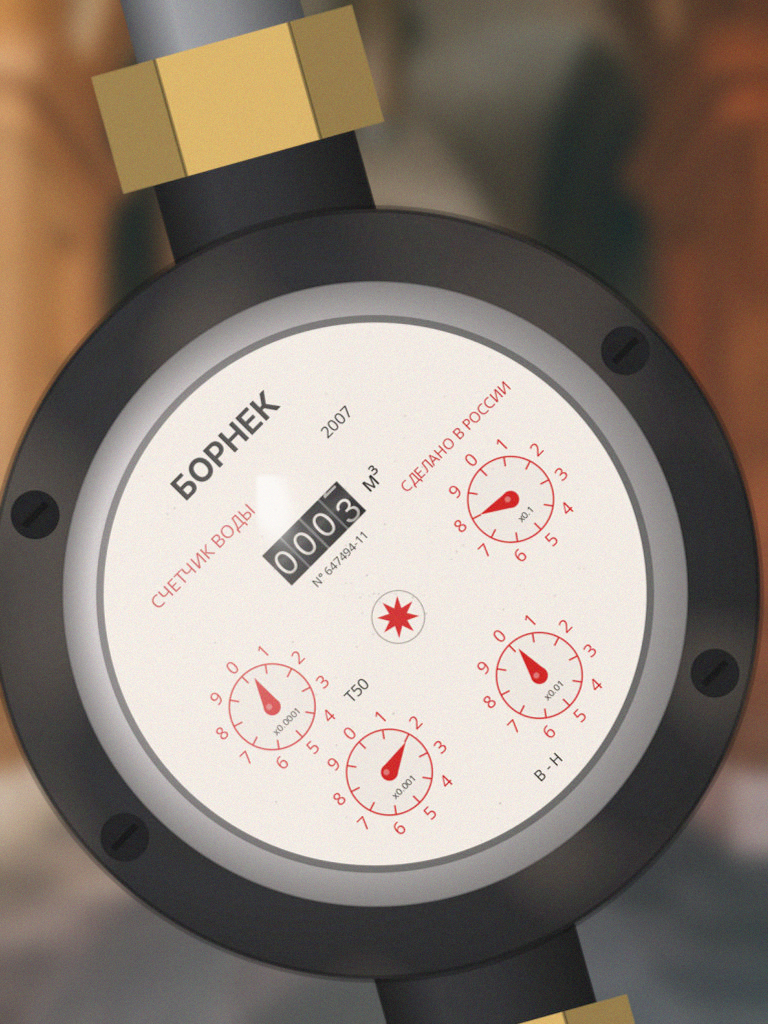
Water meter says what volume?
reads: 2.8020 m³
